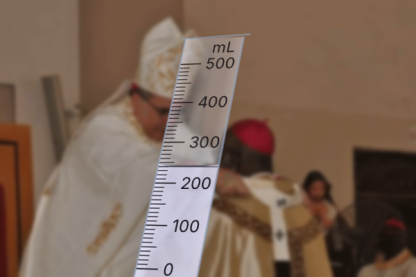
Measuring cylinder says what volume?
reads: 240 mL
